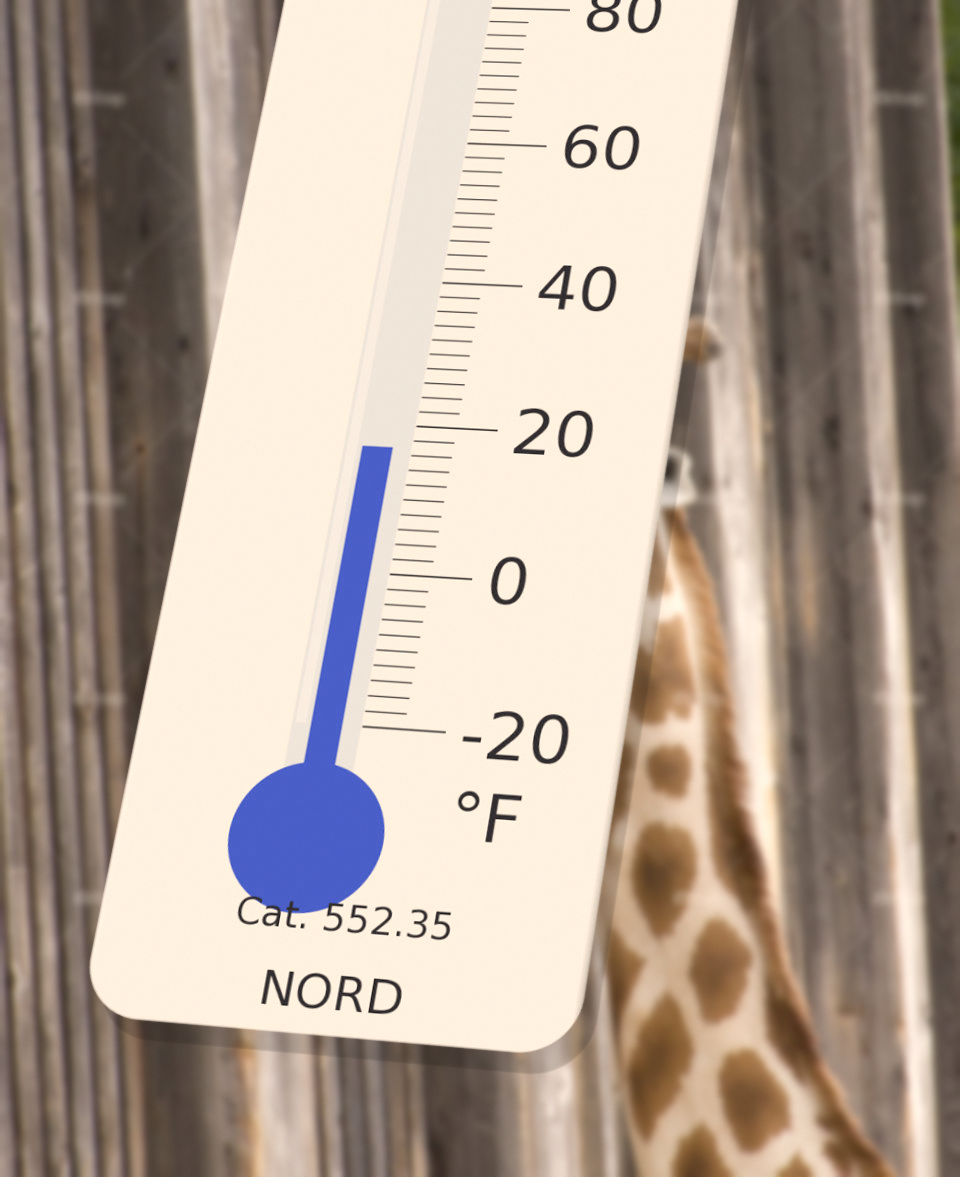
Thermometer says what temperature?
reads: 17 °F
